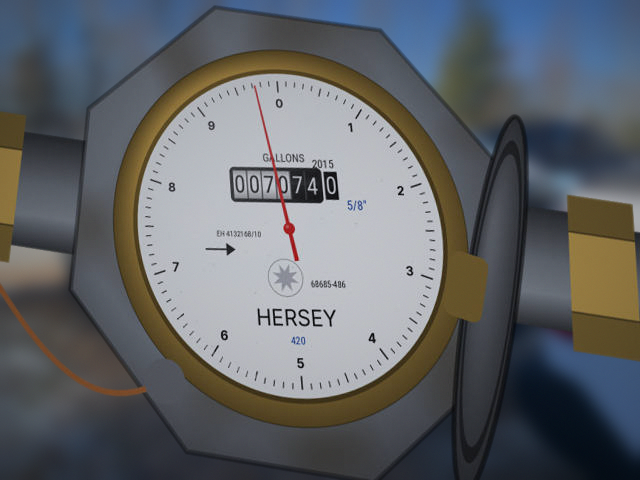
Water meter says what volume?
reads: 70739.7 gal
